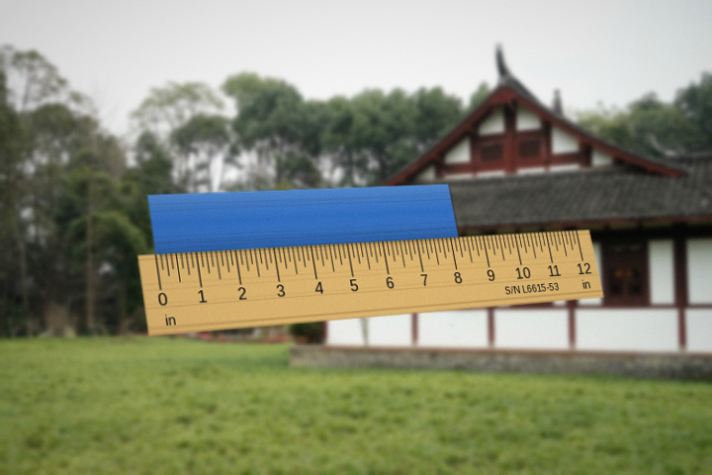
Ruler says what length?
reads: 8.25 in
